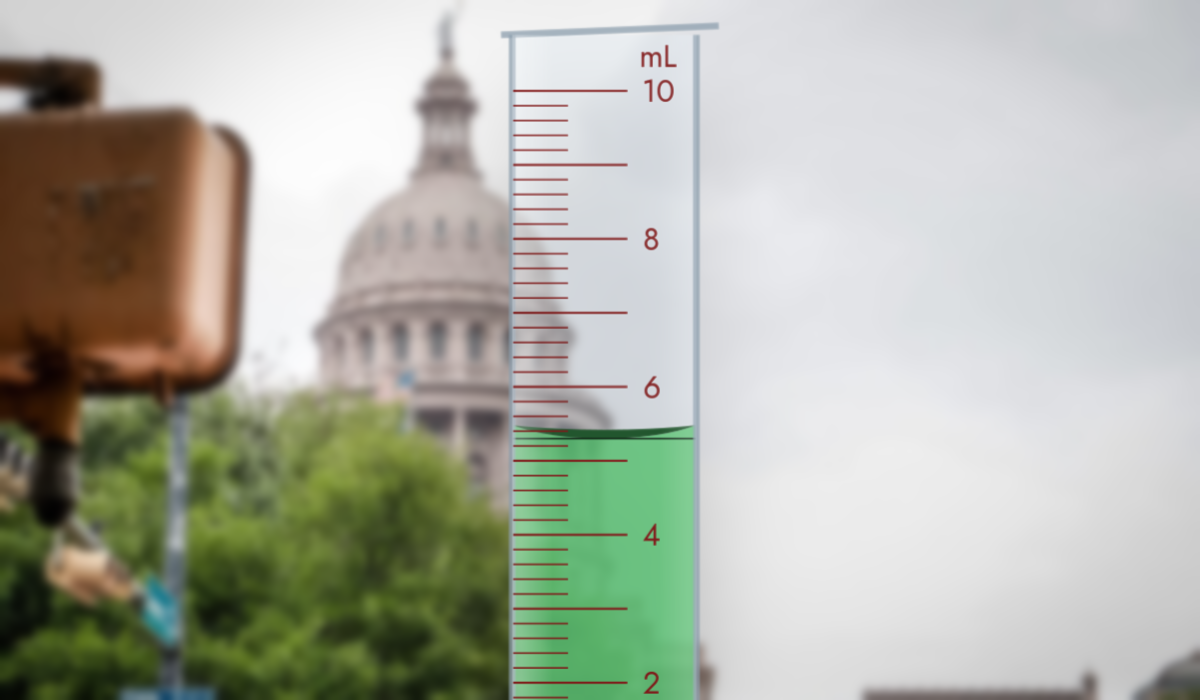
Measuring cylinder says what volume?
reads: 5.3 mL
